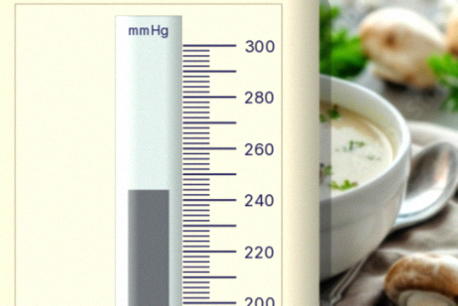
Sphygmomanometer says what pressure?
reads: 244 mmHg
